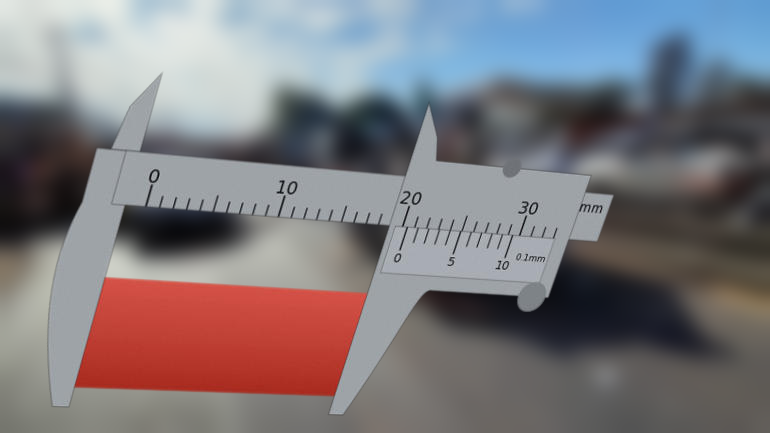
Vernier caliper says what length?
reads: 20.4 mm
